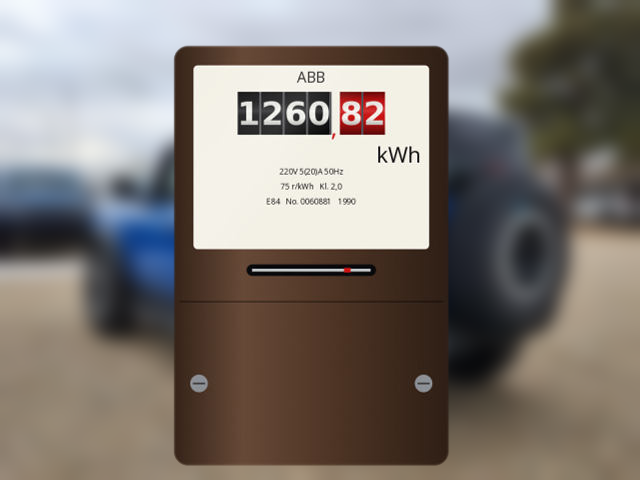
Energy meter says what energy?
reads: 1260.82 kWh
